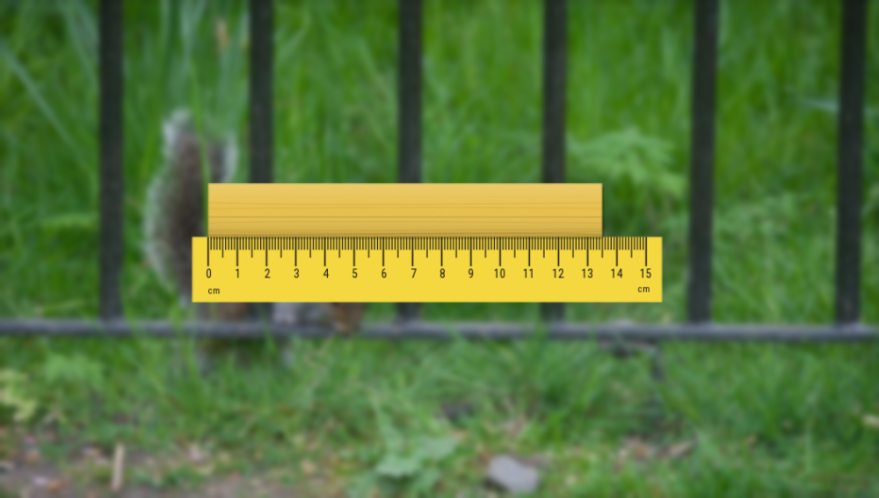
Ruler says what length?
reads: 13.5 cm
